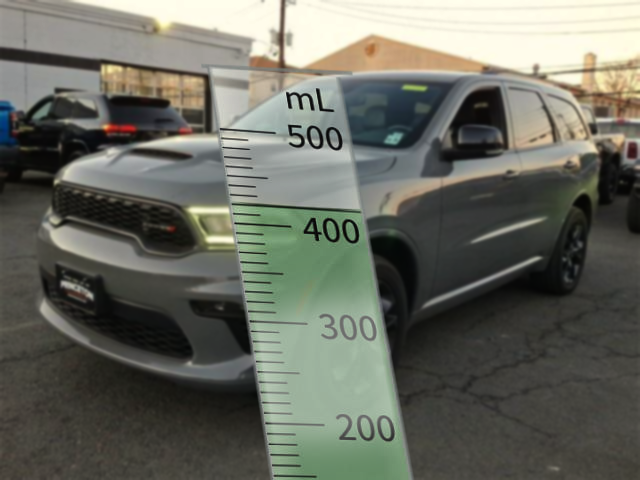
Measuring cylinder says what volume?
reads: 420 mL
